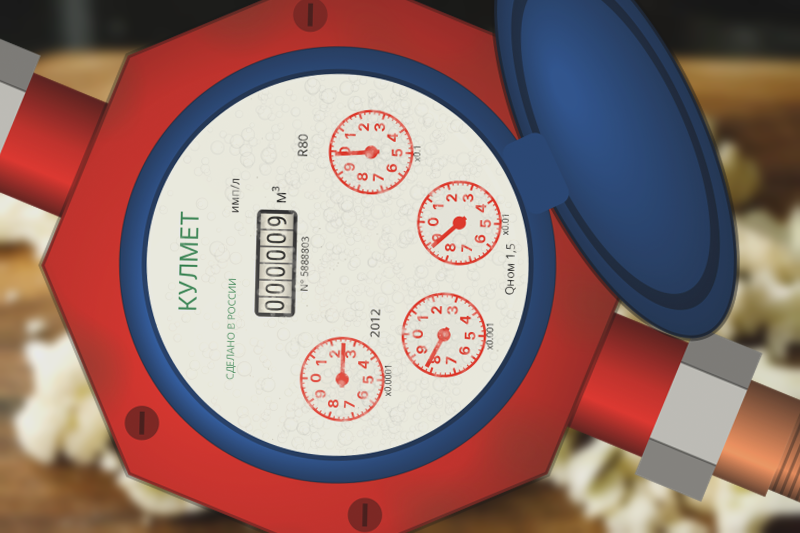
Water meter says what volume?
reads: 8.9882 m³
